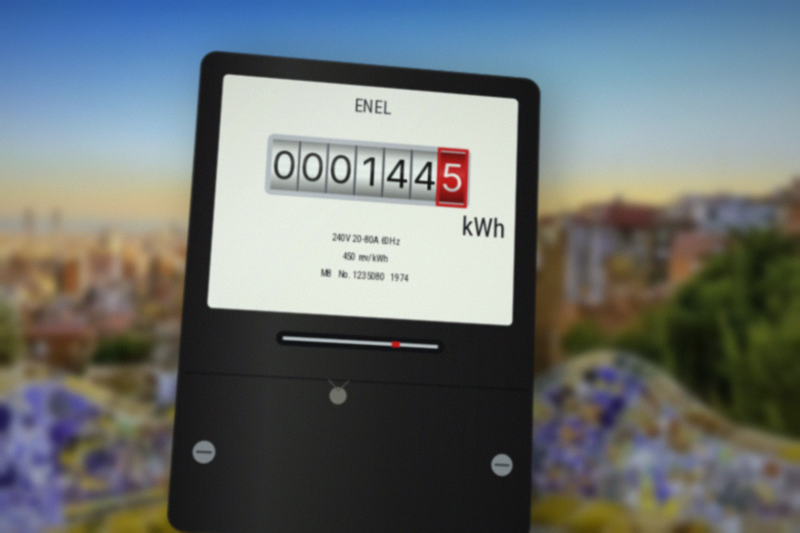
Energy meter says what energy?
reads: 144.5 kWh
